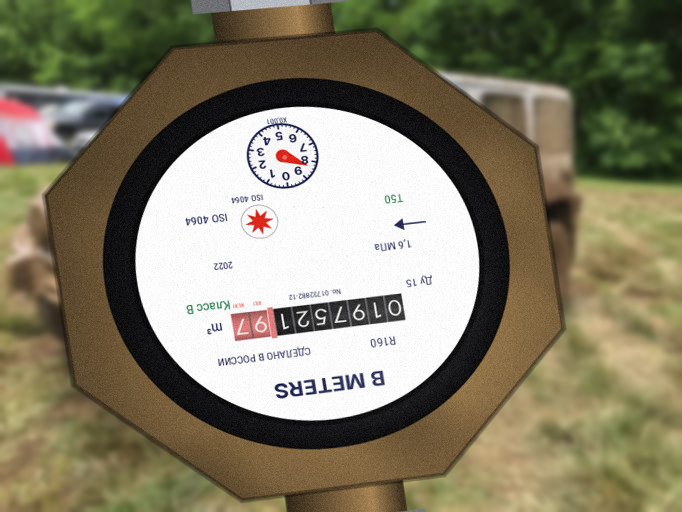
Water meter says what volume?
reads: 197521.978 m³
